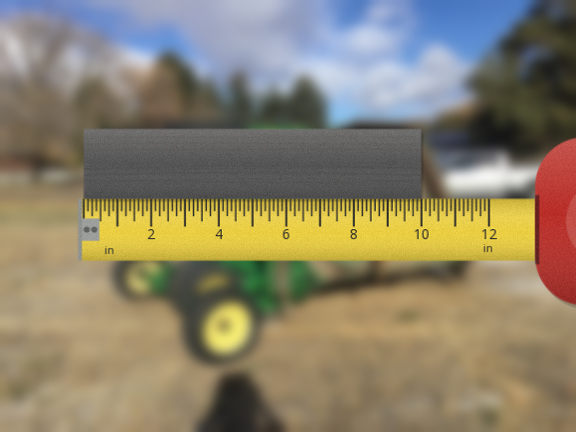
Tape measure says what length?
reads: 10 in
